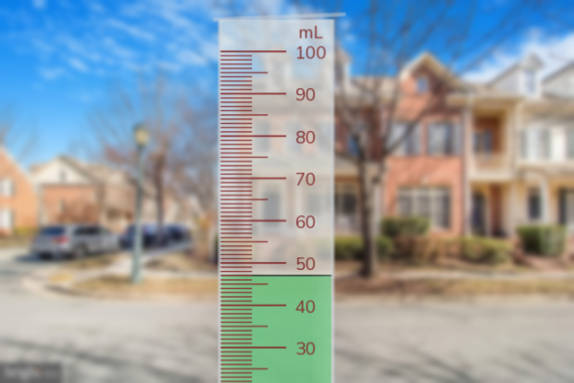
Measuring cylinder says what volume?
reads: 47 mL
